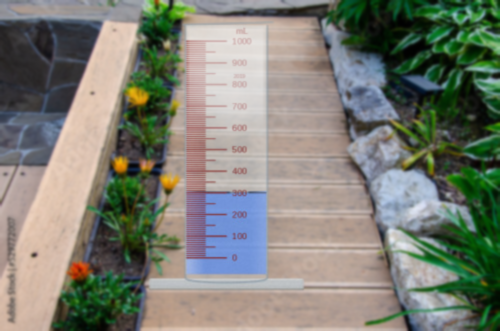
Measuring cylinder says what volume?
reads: 300 mL
